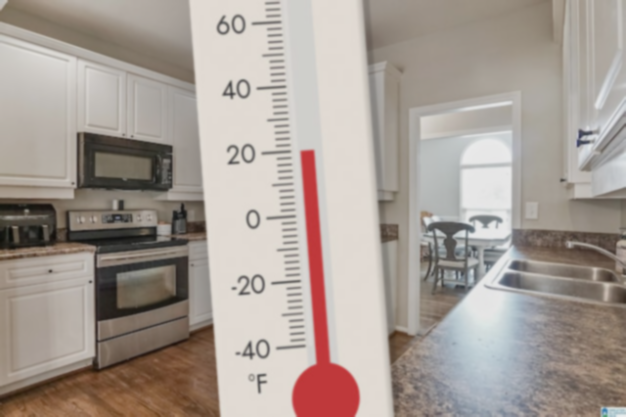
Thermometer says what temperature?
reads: 20 °F
